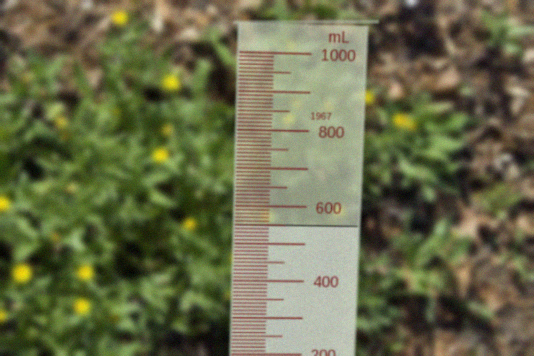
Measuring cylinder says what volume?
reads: 550 mL
